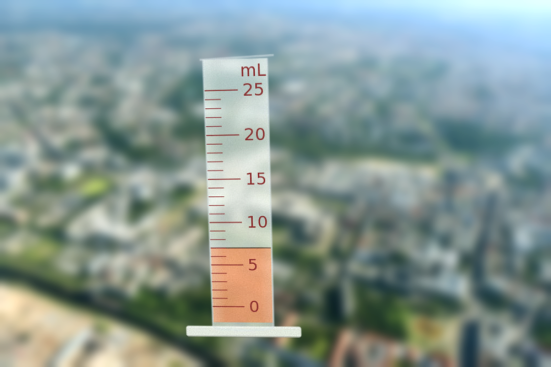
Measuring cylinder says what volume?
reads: 7 mL
